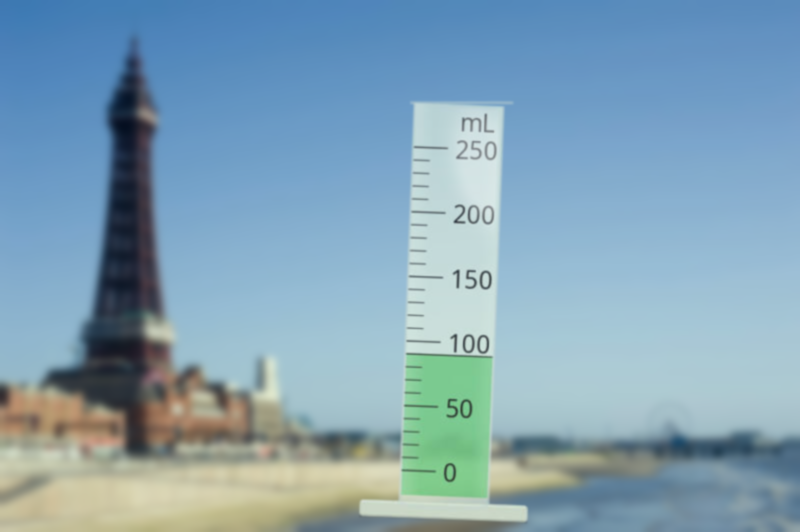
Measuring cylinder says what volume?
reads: 90 mL
